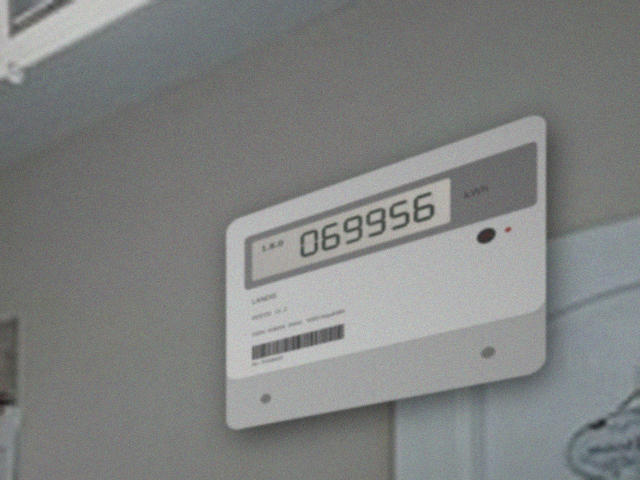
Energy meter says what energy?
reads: 69956 kWh
